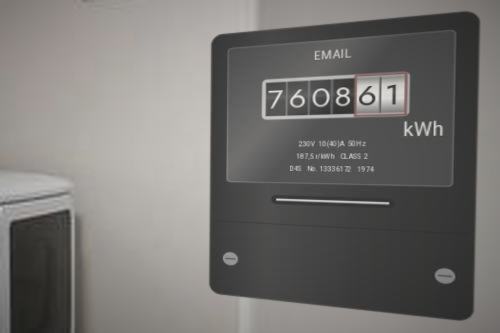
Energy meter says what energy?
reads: 7608.61 kWh
